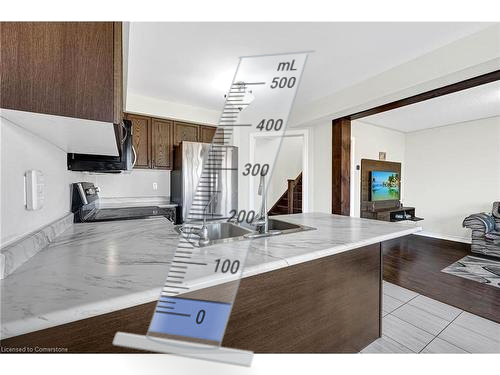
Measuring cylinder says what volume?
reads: 30 mL
